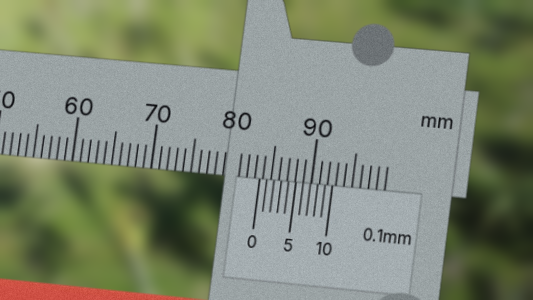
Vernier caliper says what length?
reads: 83.6 mm
